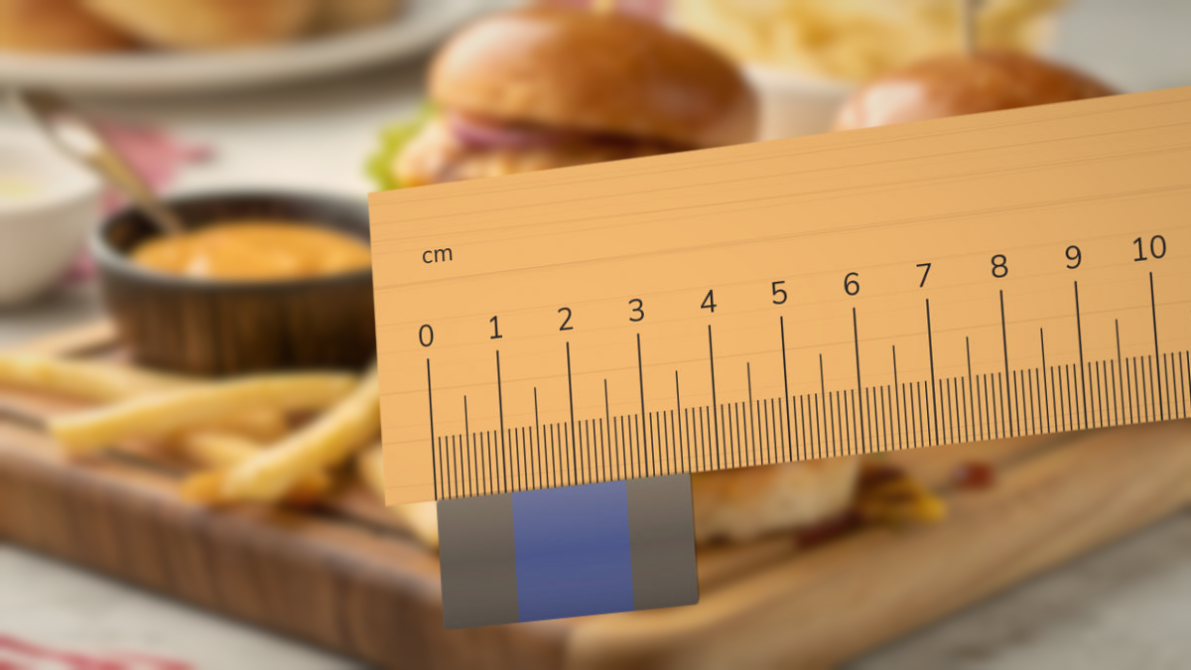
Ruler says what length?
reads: 3.6 cm
